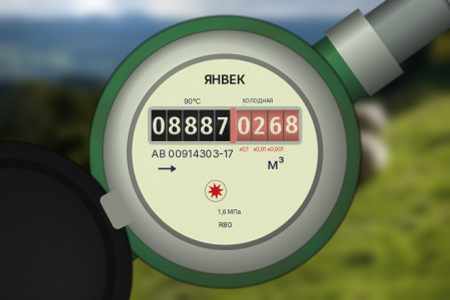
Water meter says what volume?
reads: 8887.0268 m³
